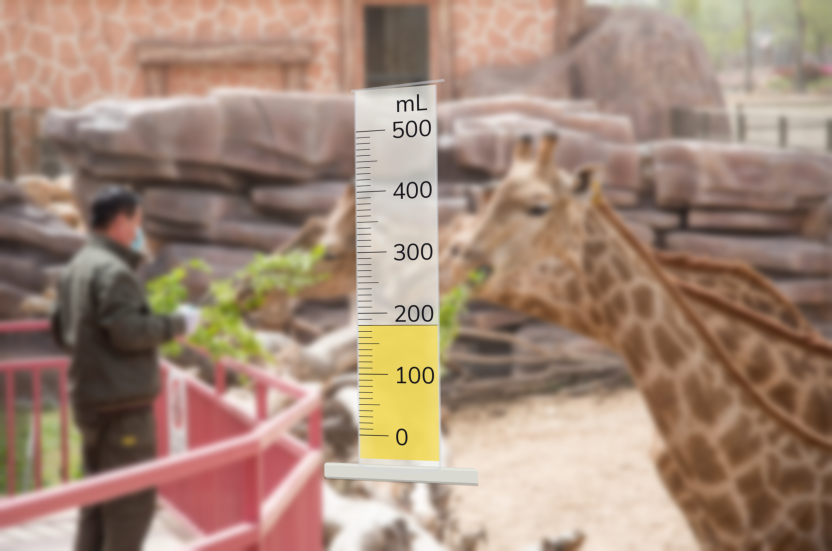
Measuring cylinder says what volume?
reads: 180 mL
